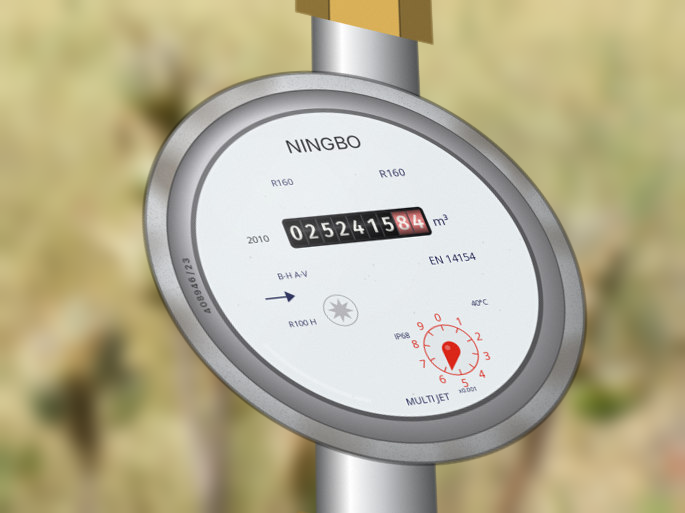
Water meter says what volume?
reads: 252415.845 m³
